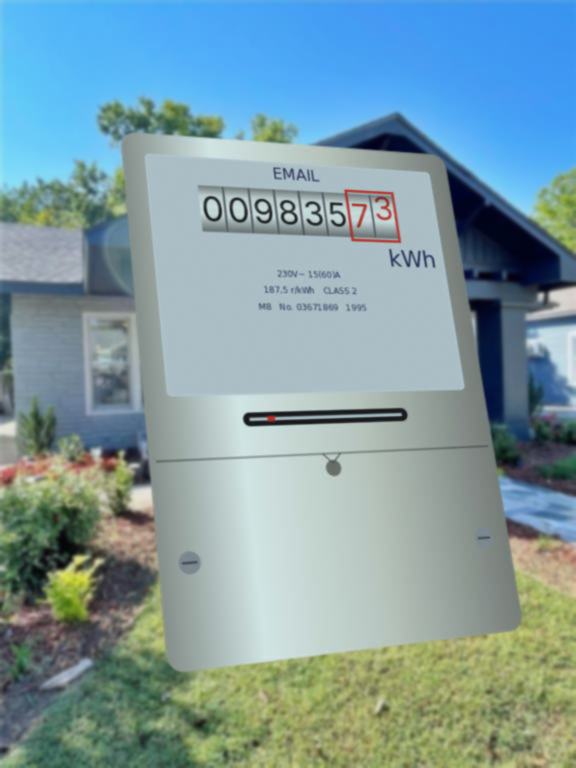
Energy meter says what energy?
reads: 9835.73 kWh
